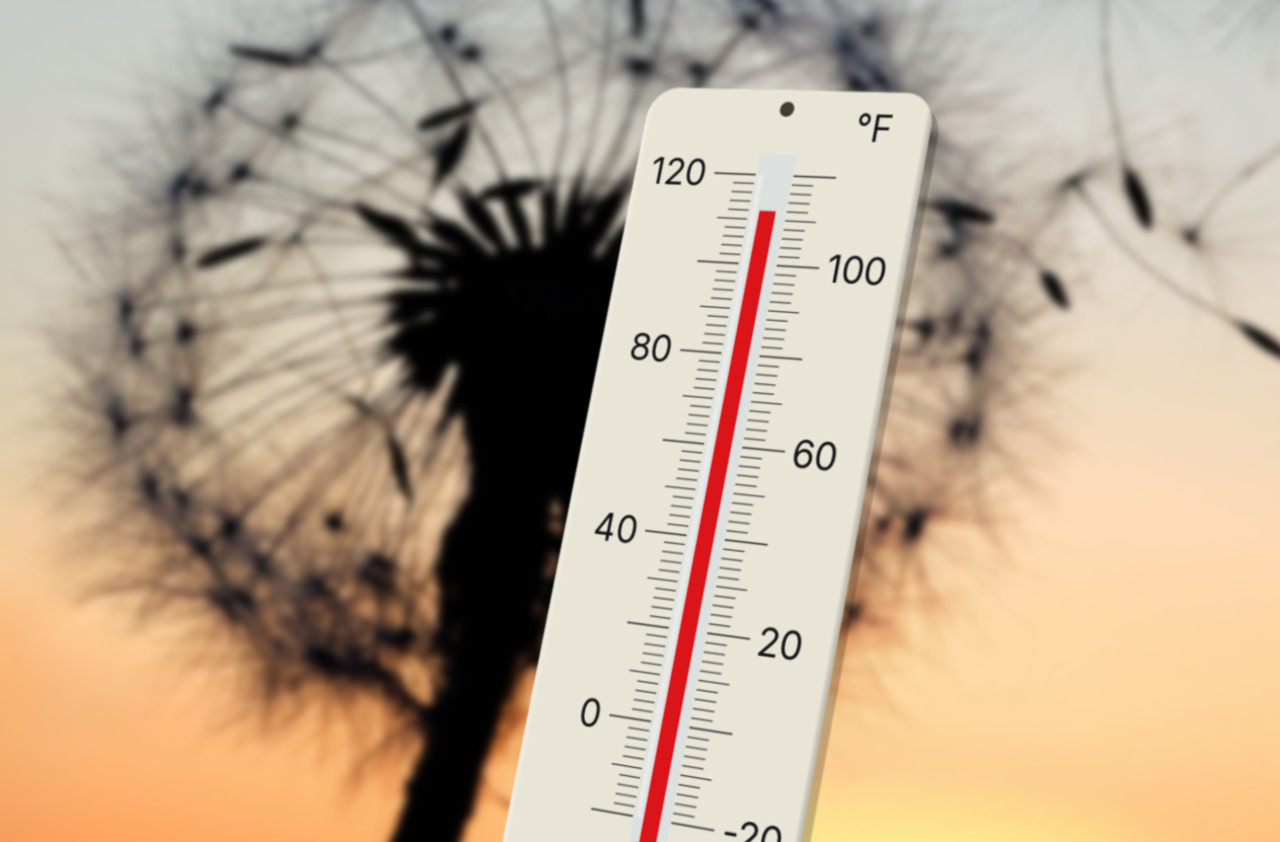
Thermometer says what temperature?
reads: 112 °F
